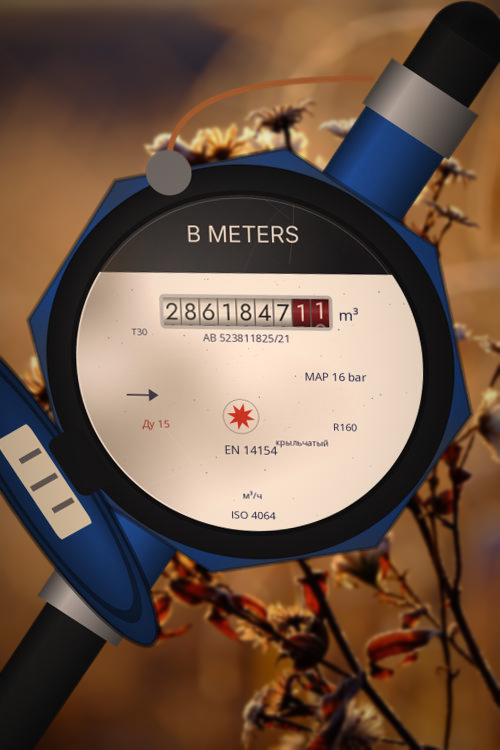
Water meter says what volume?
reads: 2861847.11 m³
